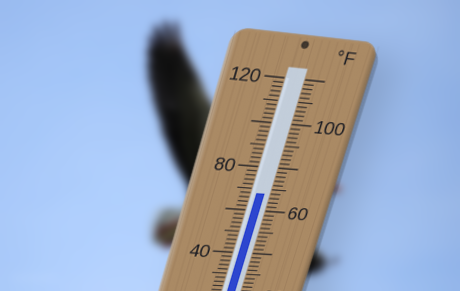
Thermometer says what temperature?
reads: 68 °F
